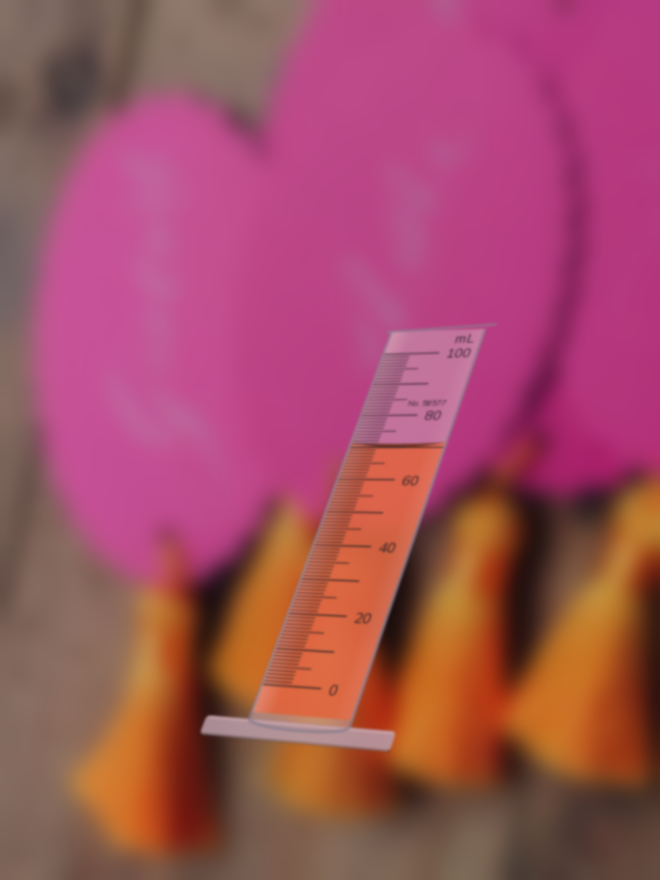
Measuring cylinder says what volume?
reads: 70 mL
